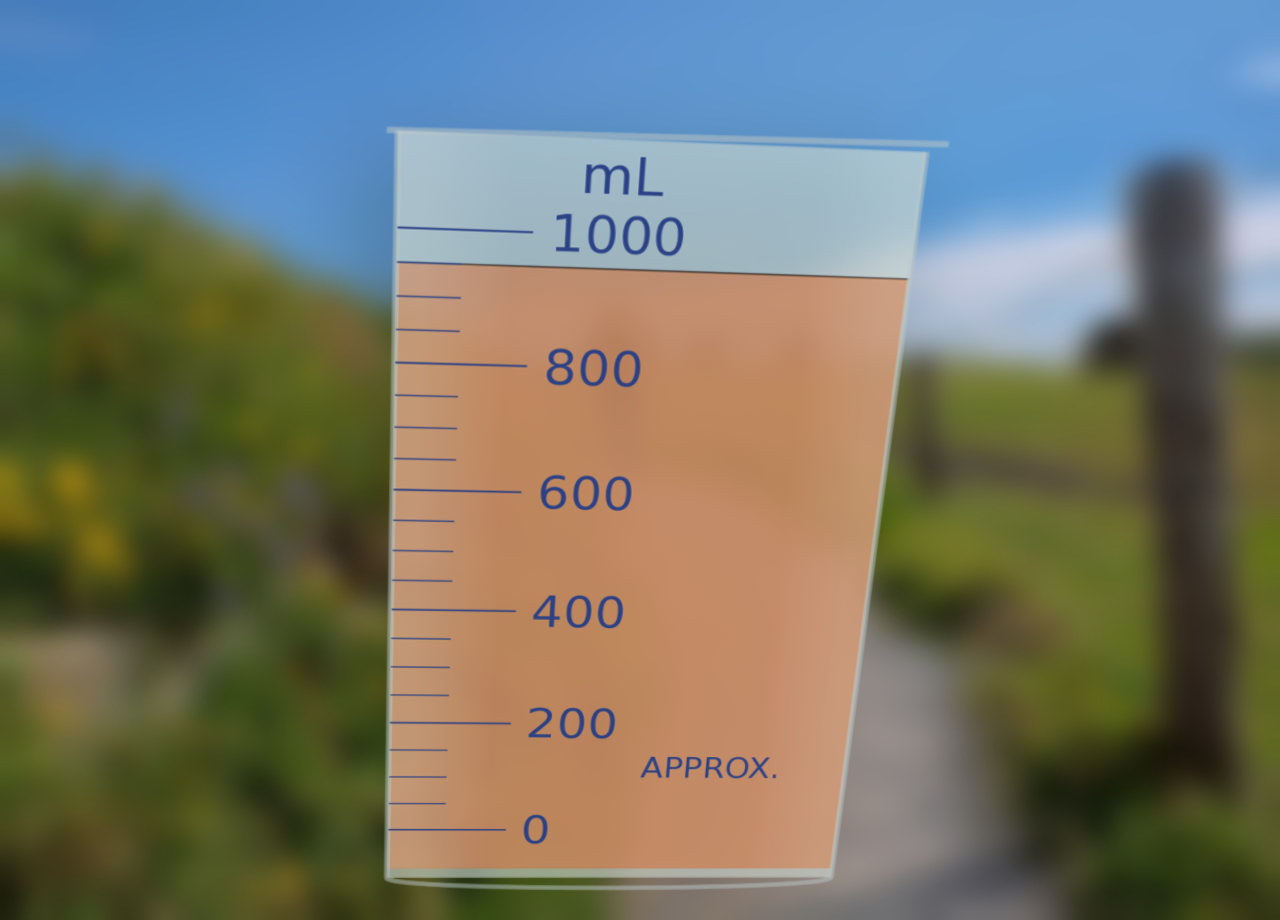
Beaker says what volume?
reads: 950 mL
